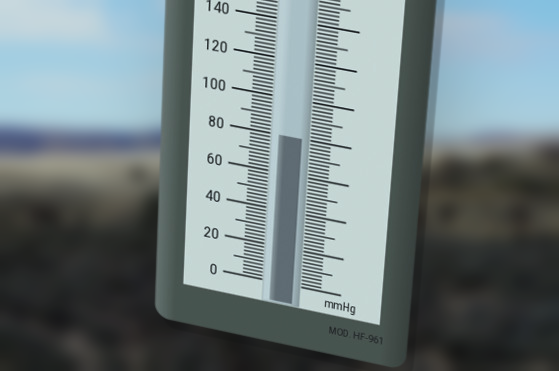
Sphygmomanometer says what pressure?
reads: 80 mmHg
